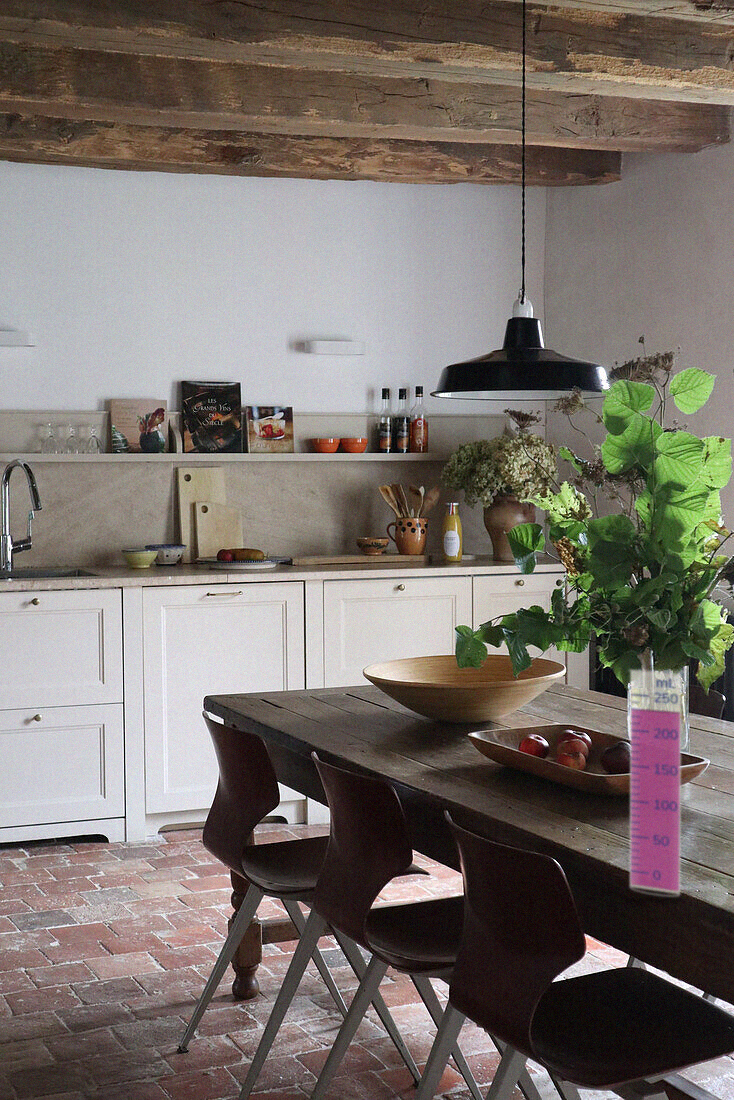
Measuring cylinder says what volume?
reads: 230 mL
